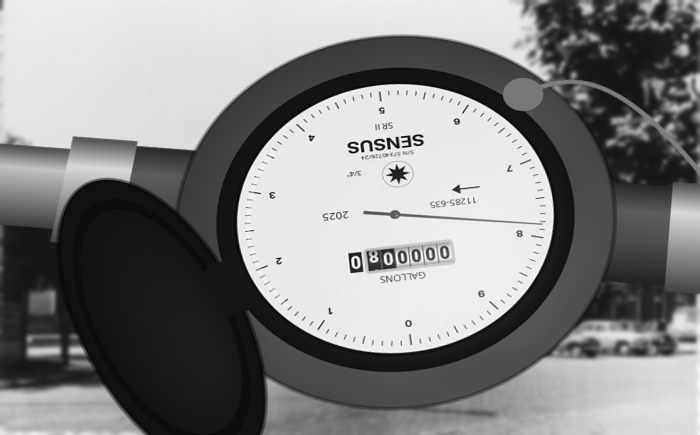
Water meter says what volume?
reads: 77.8 gal
